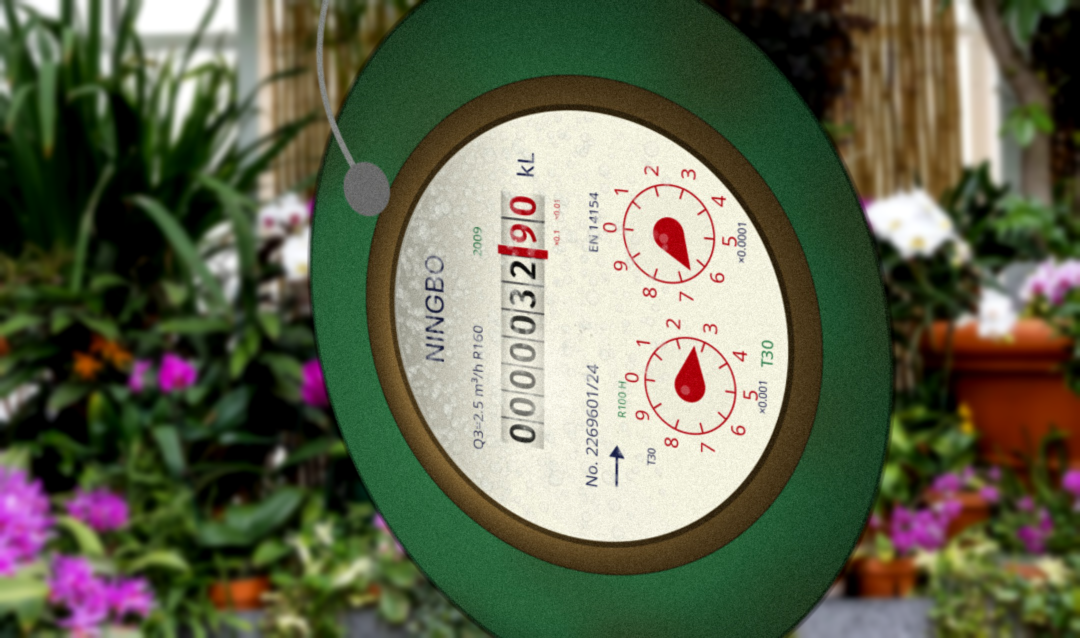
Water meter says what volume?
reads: 32.9026 kL
